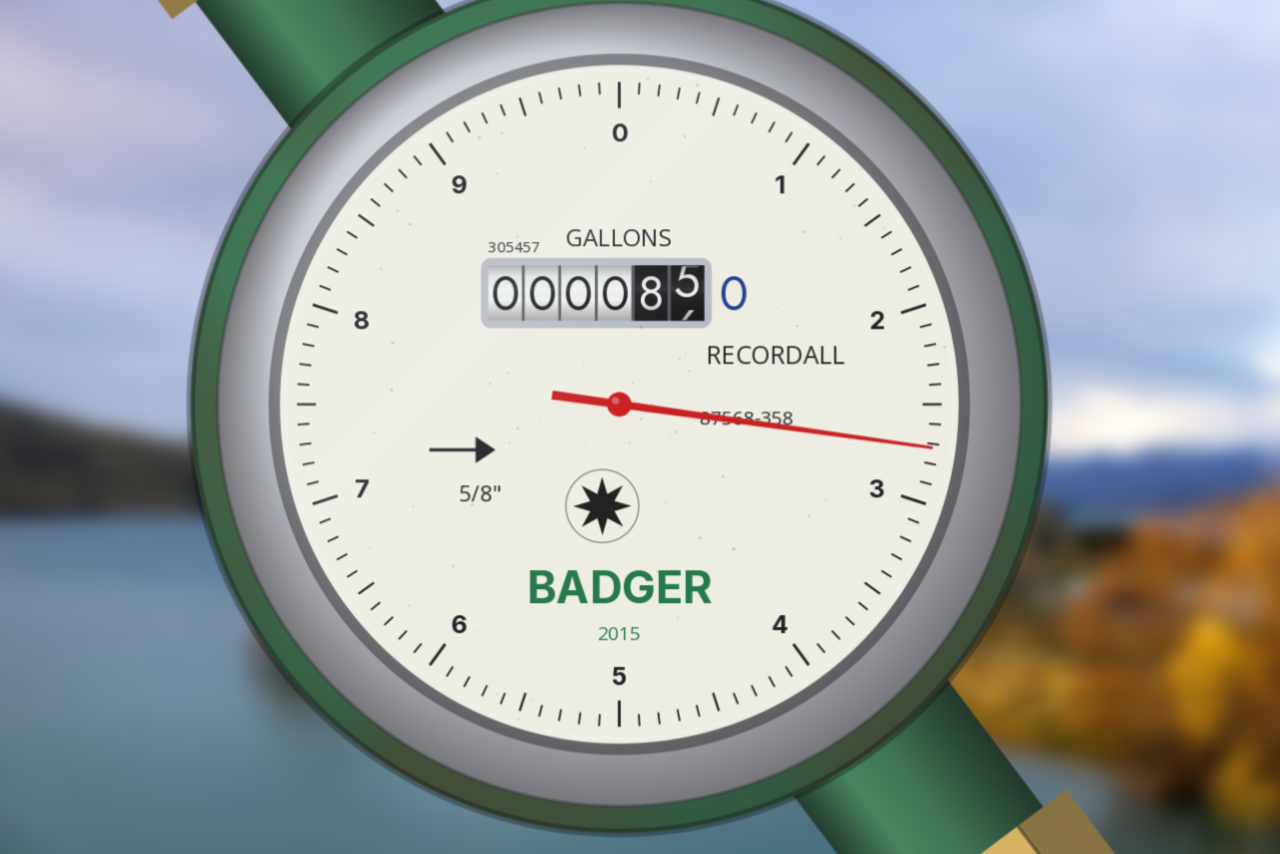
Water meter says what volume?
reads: 852.7 gal
